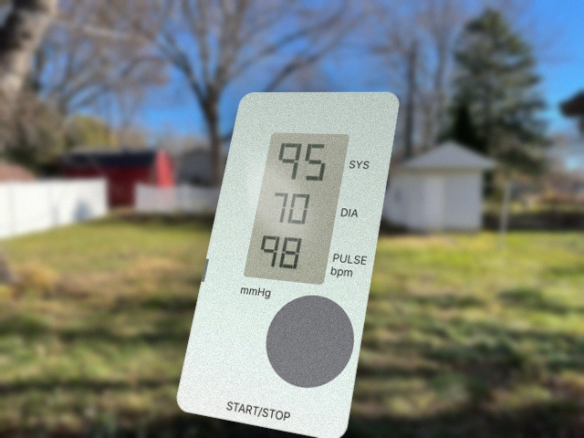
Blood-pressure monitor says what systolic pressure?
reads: 95 mmHg
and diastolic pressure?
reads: 70 mmHg
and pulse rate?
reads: 98 bpm
